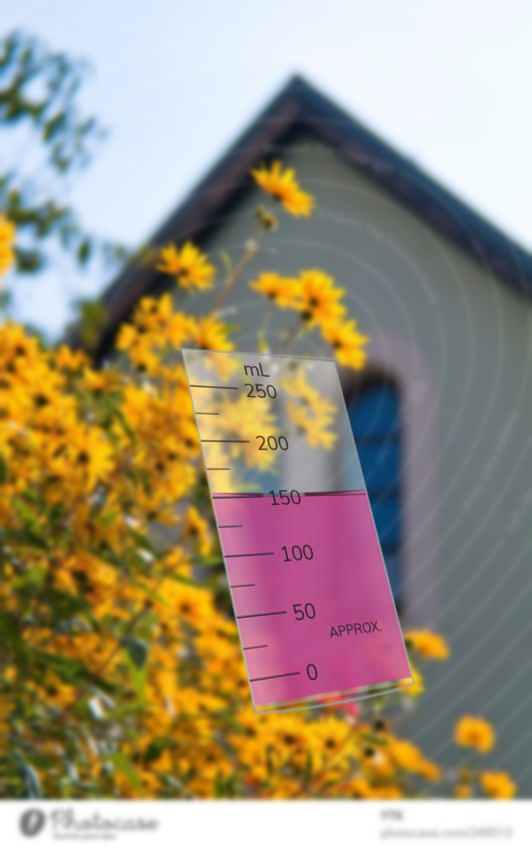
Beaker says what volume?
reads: 150 mL
